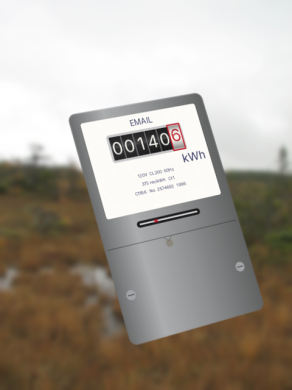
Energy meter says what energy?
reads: 140.6 kWh
